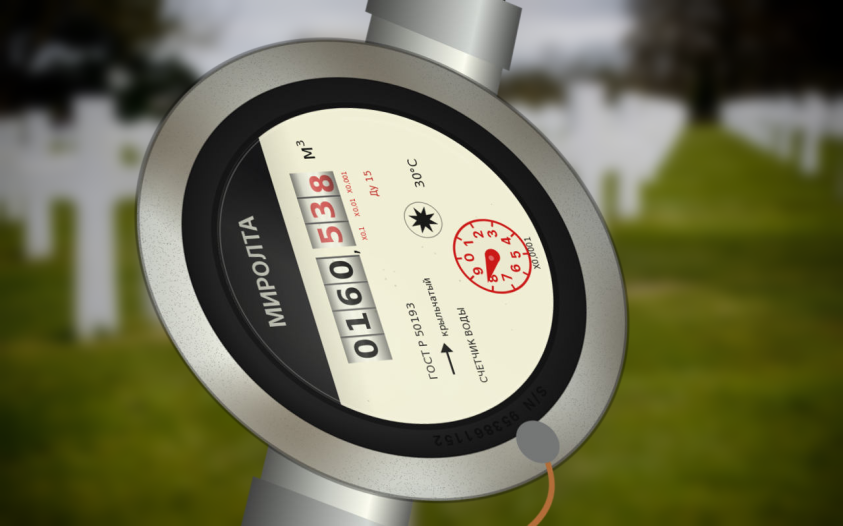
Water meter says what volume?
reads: 160.5378 m³
